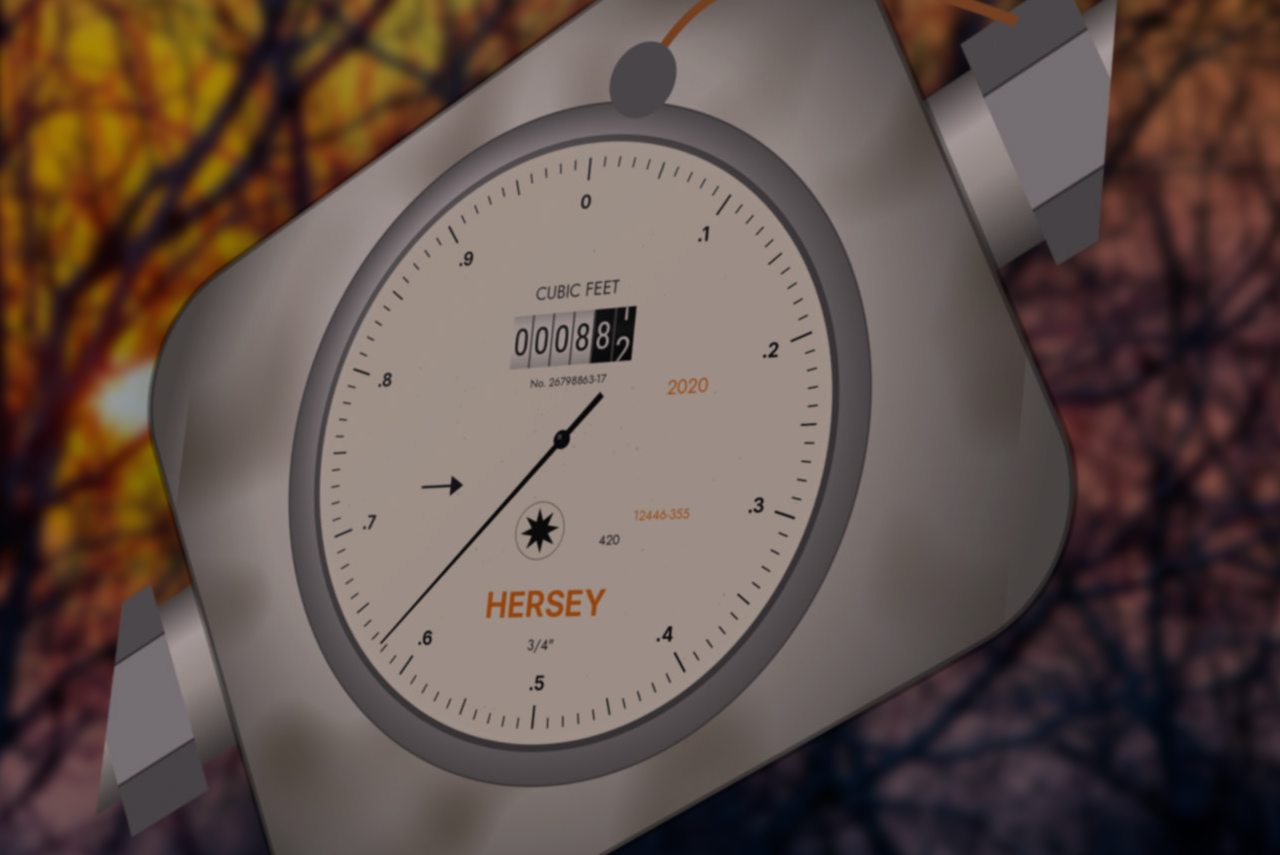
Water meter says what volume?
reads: 881.62 ft³
